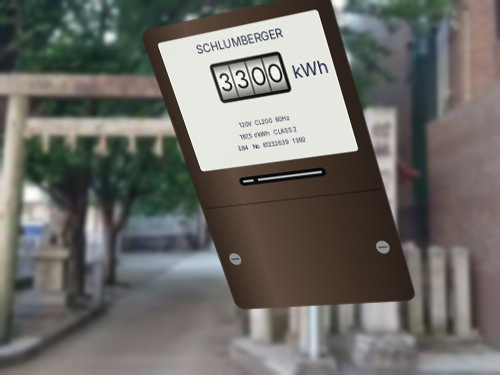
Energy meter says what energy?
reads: 3300 kWh
